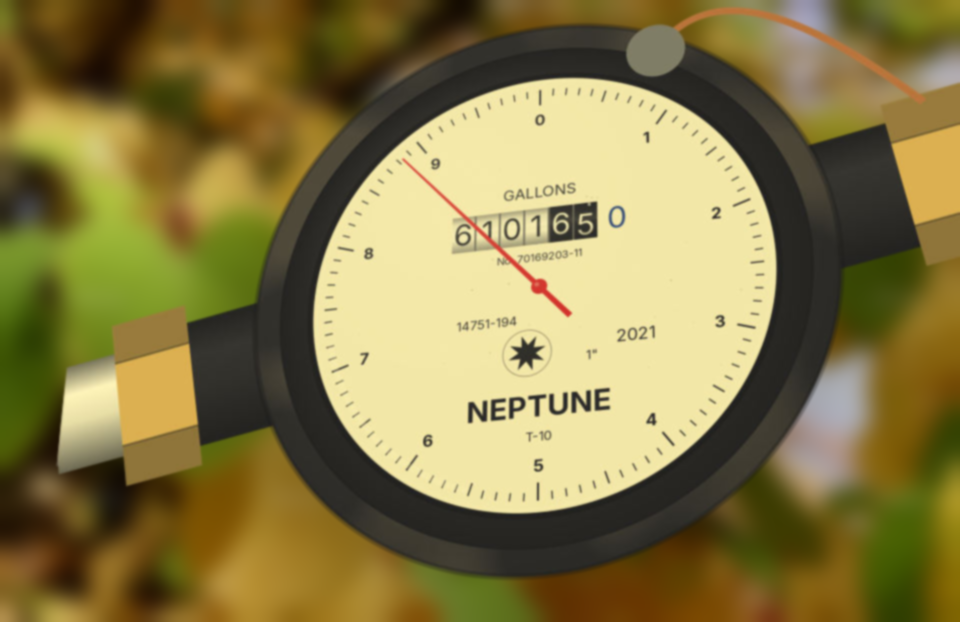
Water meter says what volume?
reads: 6101648.8 gal
